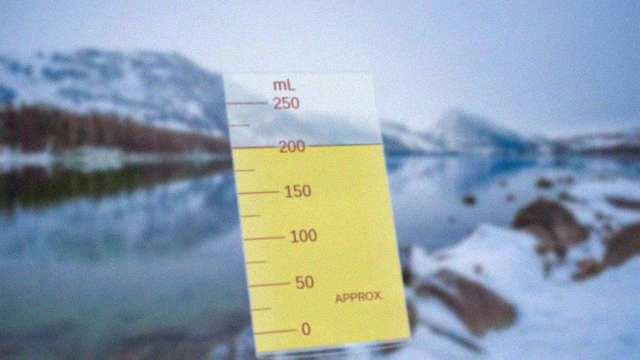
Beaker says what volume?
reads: 200 mL
